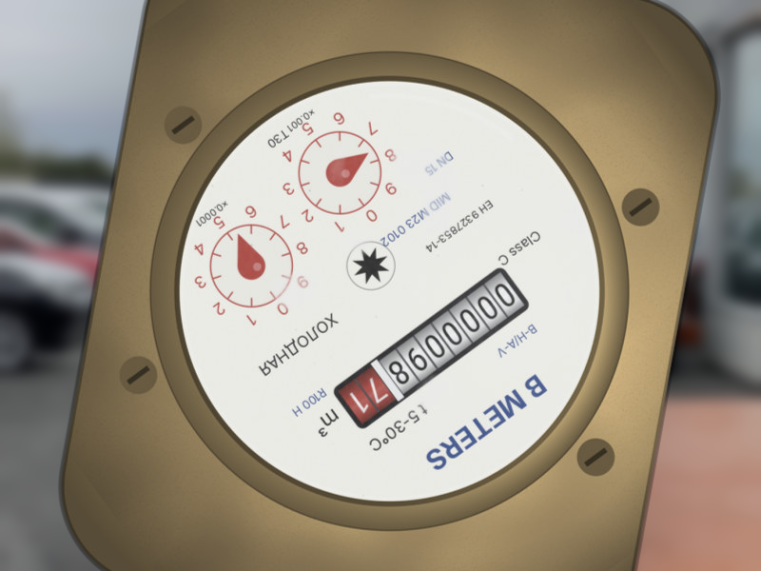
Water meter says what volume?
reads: 98.7175 m³
